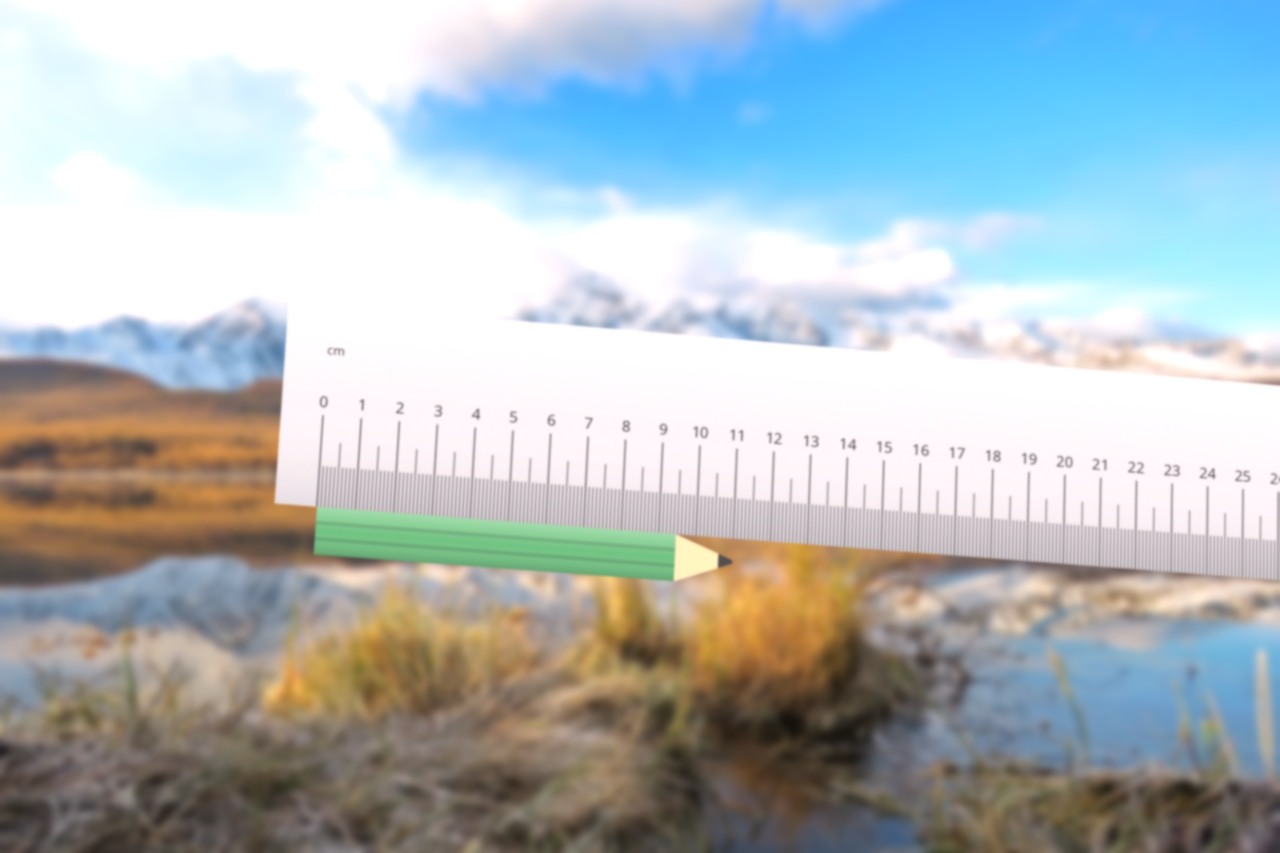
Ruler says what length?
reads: 11 cm
